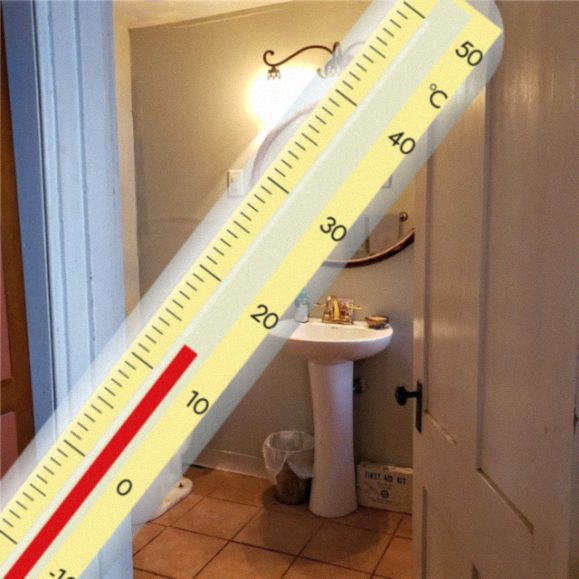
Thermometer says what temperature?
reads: 13.5 °C
